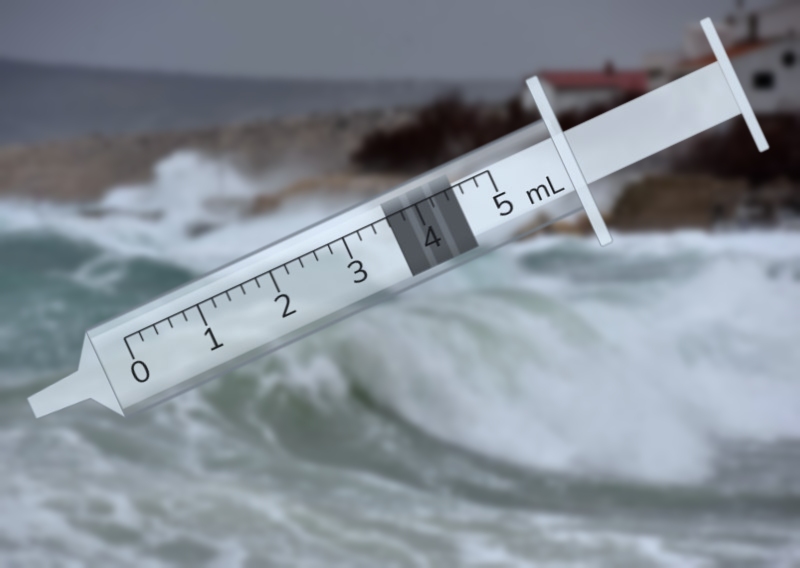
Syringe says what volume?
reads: 3.6 mL
